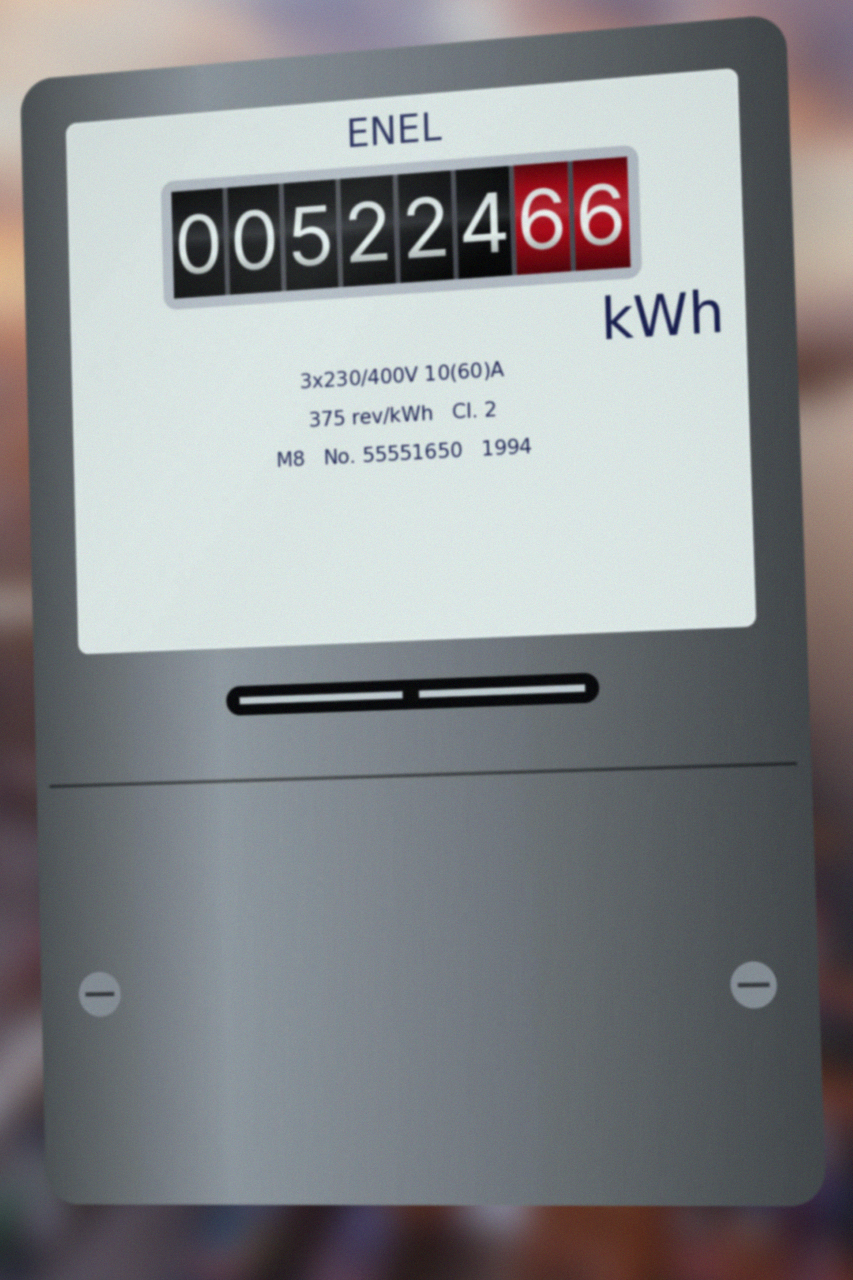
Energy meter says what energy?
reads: 5224.66 kWh
